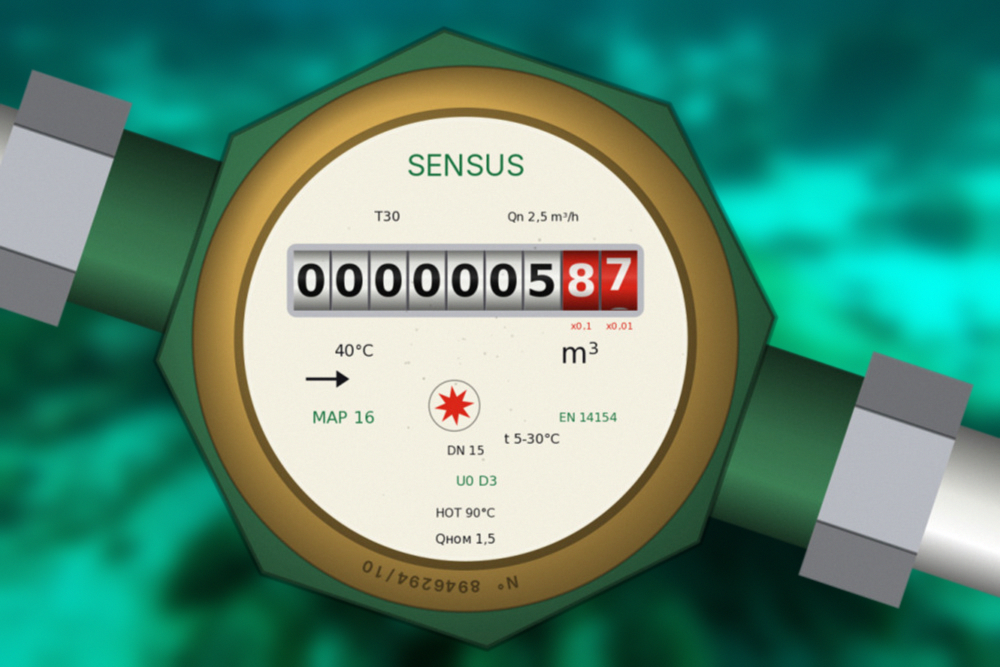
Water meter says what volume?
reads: 5.87 m³
